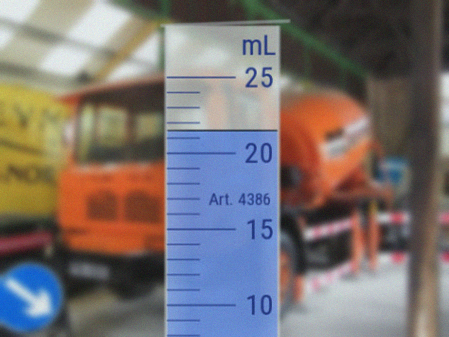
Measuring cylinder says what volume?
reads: 21.5 mL
